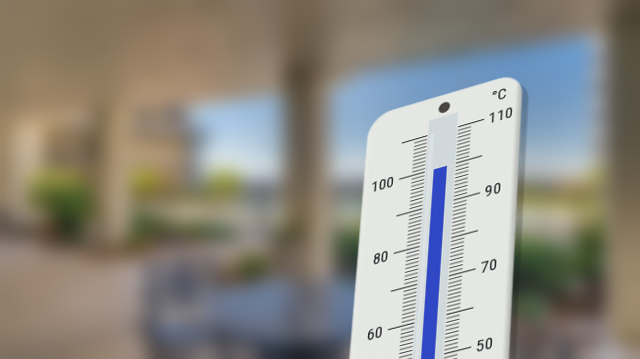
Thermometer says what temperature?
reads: 100 °C
